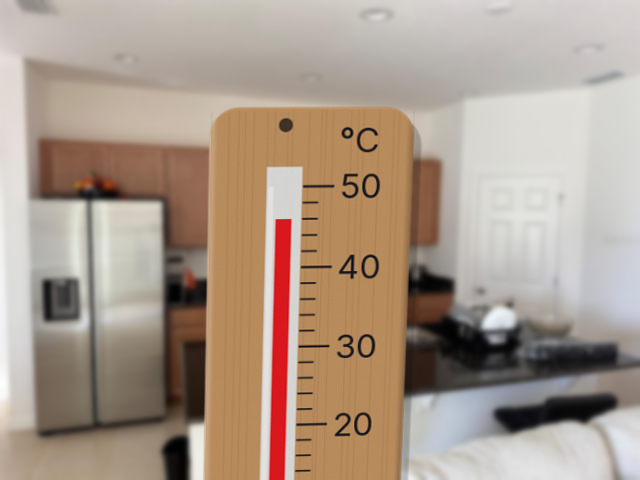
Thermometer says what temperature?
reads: 46 °C
